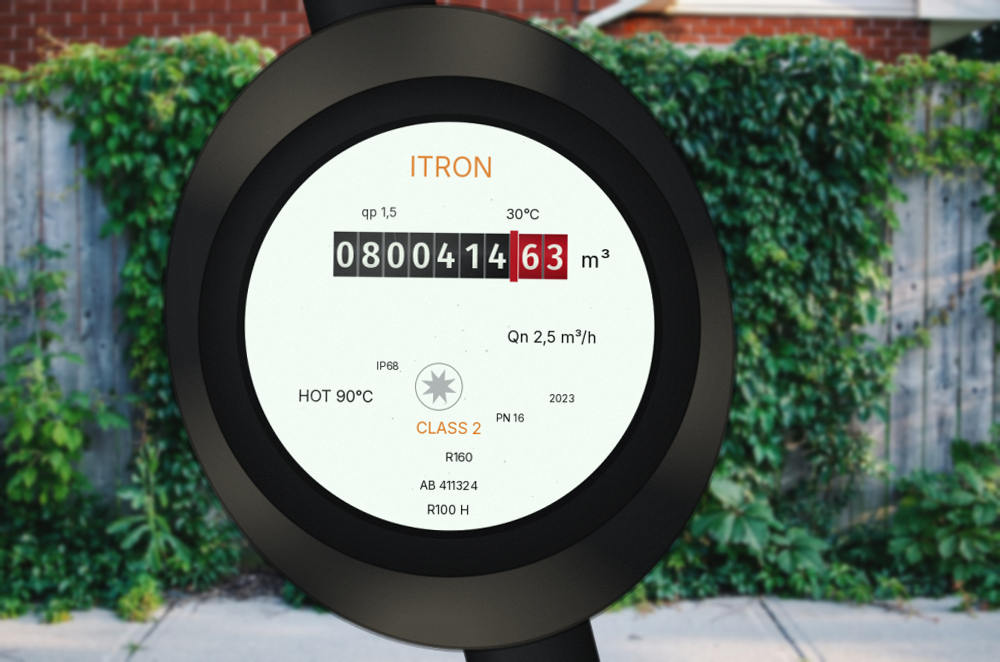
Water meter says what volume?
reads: 800414.63 m³
